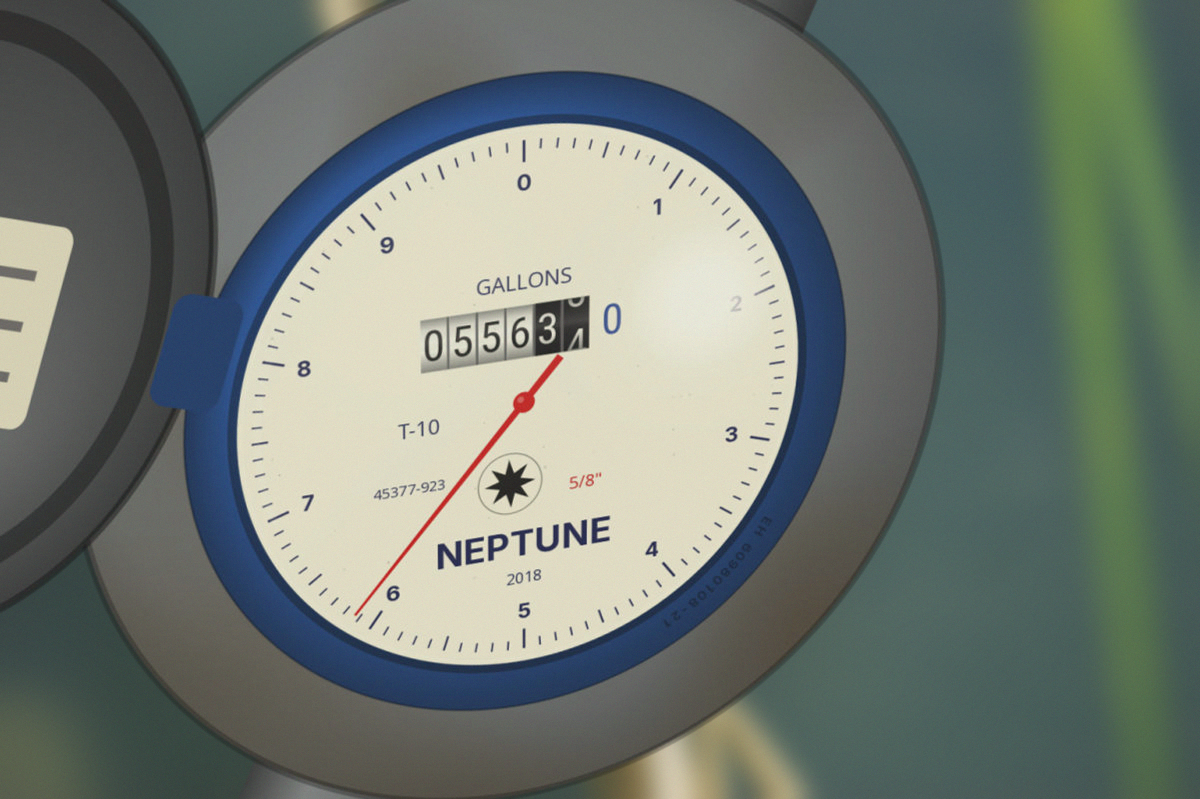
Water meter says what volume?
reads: 556336.1 gal
